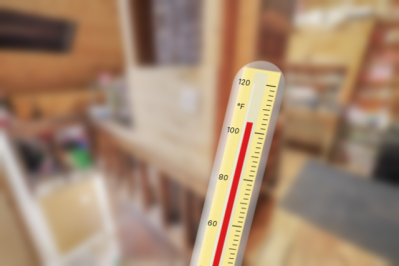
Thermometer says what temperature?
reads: 104 °F
